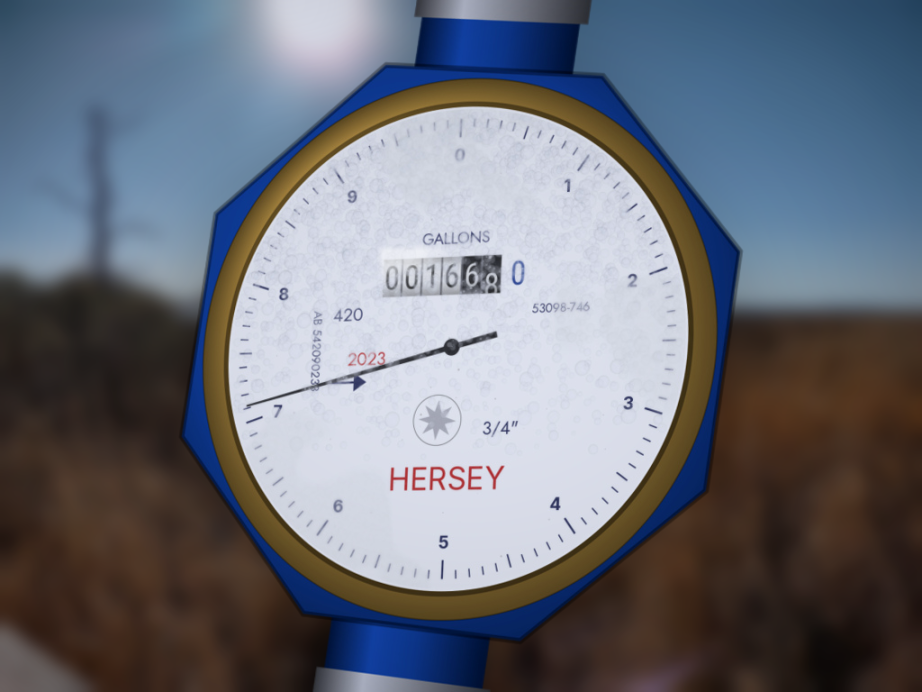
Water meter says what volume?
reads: 16677.1 gal
